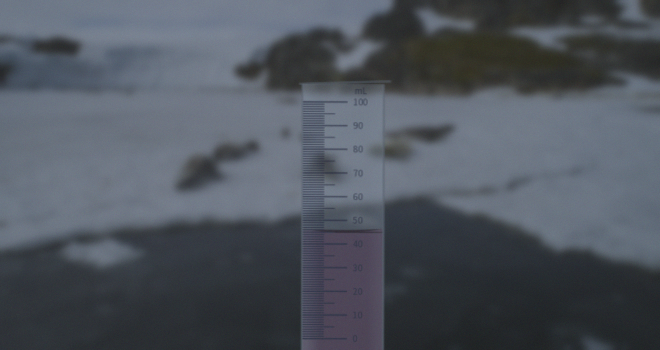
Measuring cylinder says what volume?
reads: 45 mL
